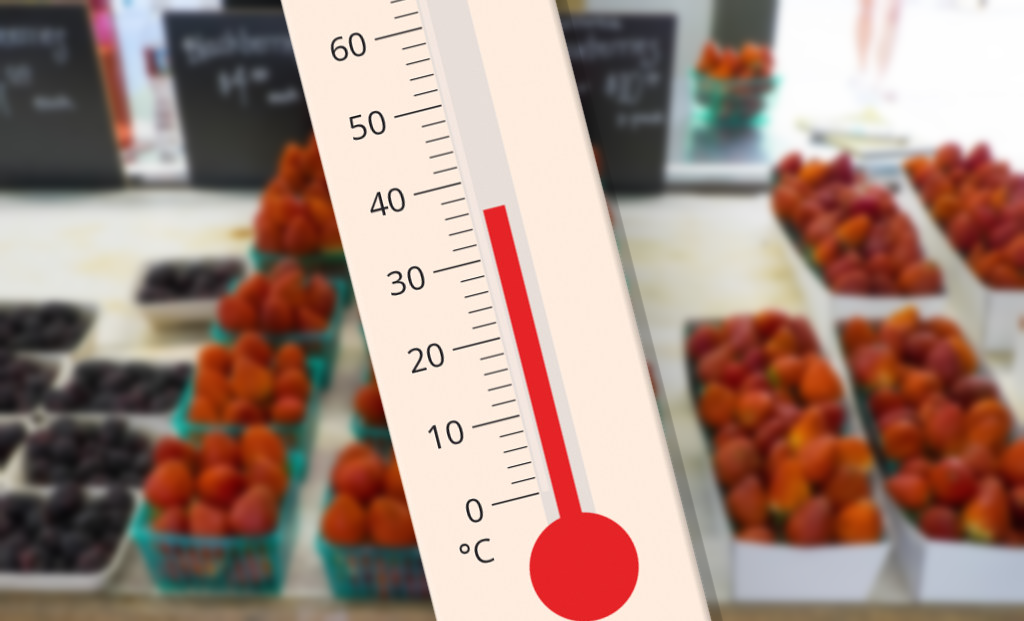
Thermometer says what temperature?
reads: 36 °C
